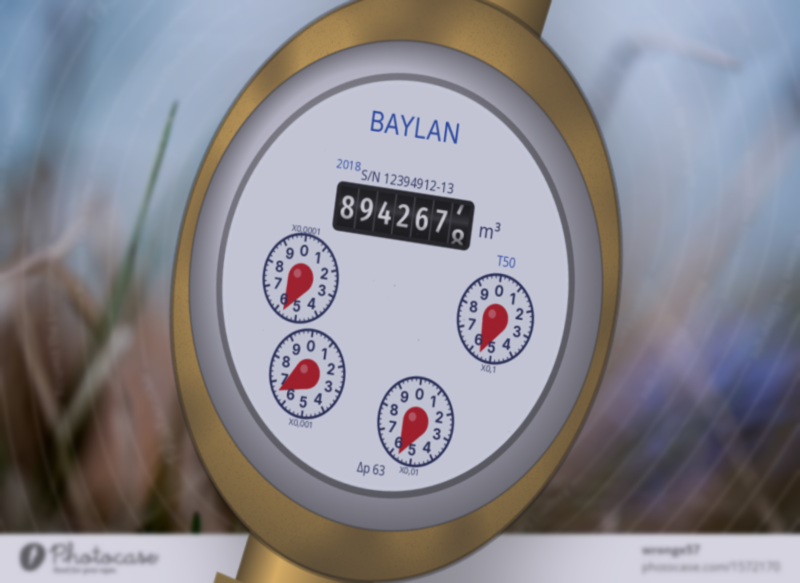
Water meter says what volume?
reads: 8942677.5565 m³
